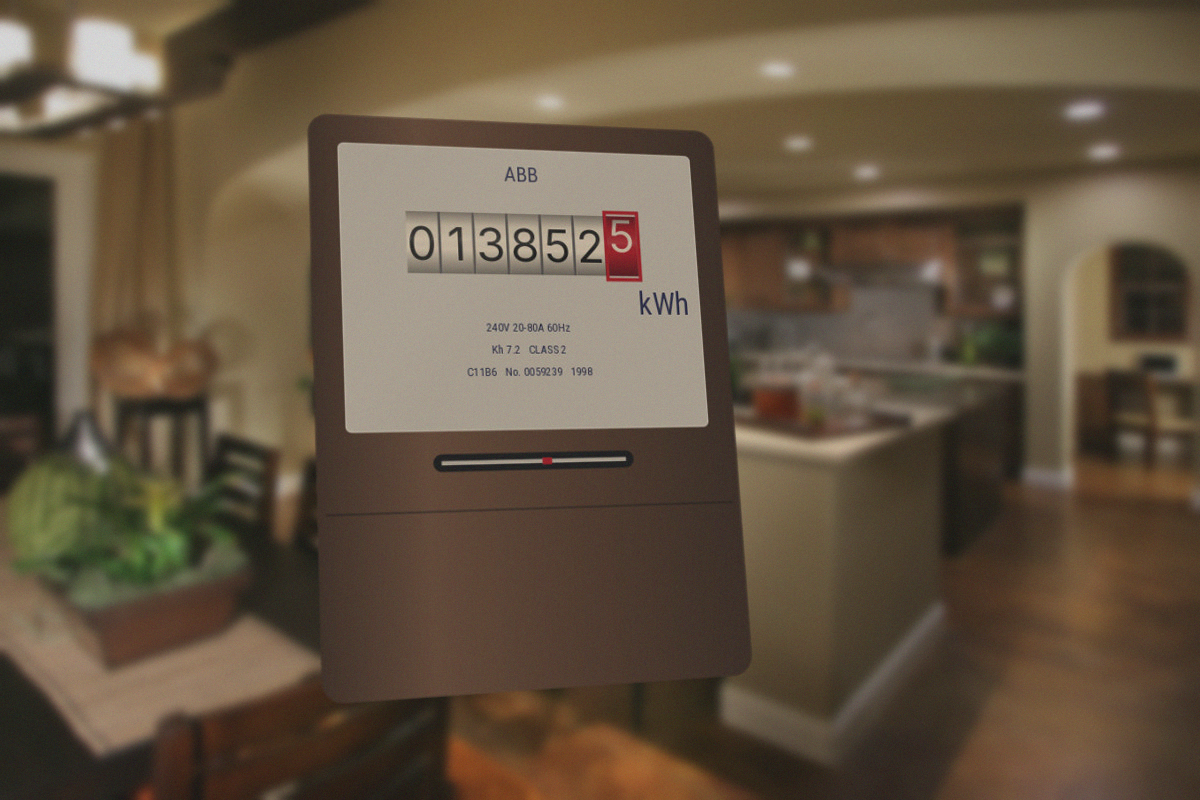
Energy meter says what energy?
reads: 13852.5 kWh
